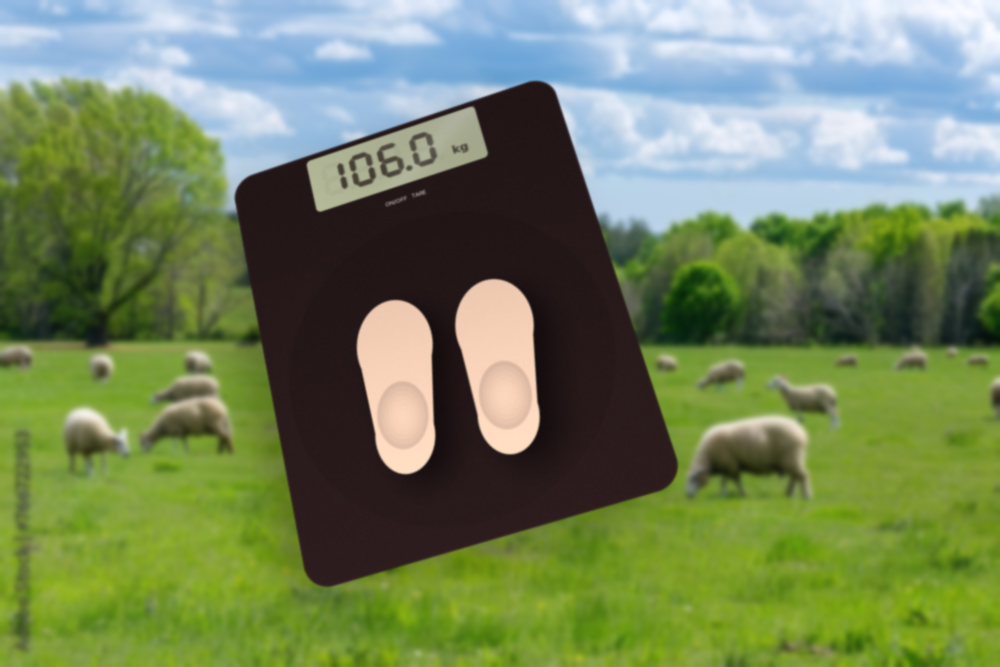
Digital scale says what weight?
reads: 106.0 kg
